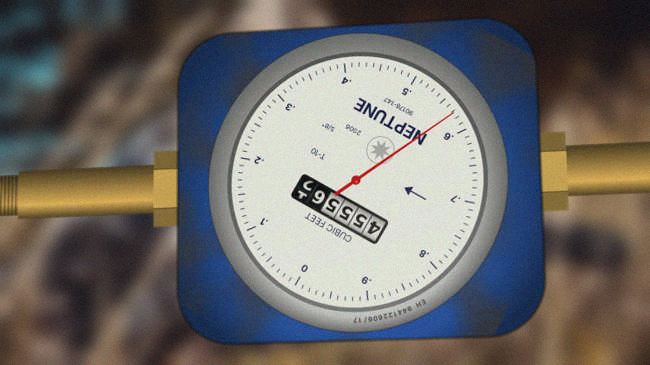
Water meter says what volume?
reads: 455561.57 ft³
